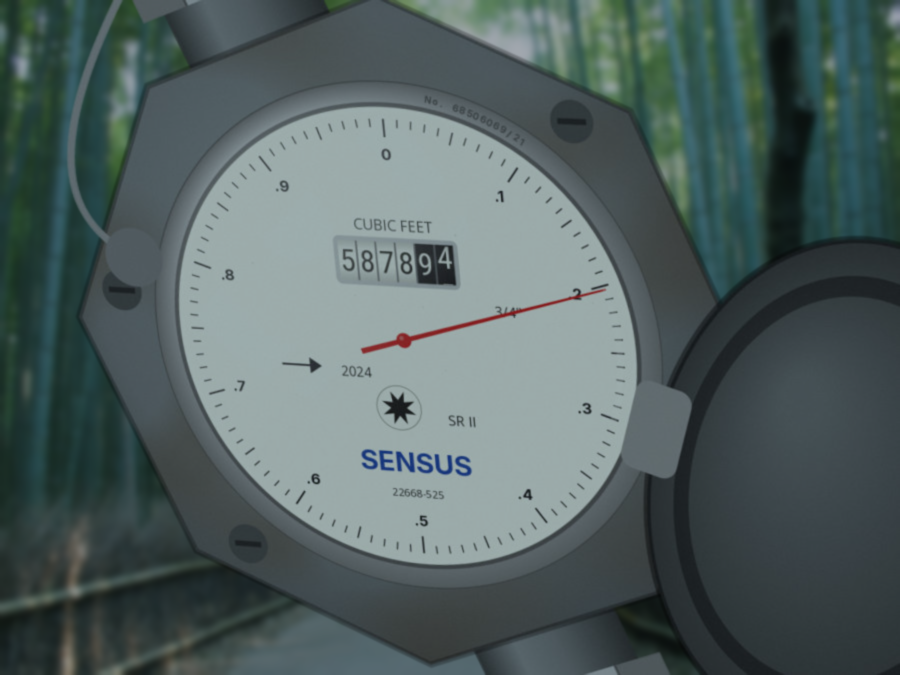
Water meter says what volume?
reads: 587894.20 ft³
